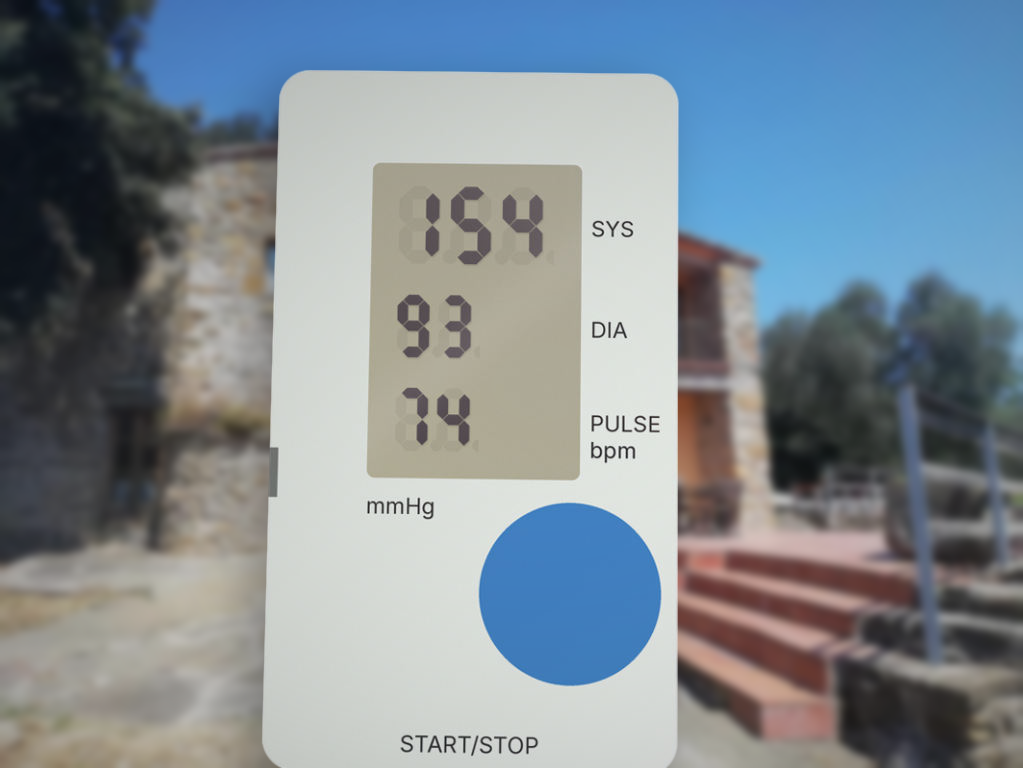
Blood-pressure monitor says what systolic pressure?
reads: 154 mmHg
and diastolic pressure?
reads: 93 mmHg
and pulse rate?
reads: 74 bpm
